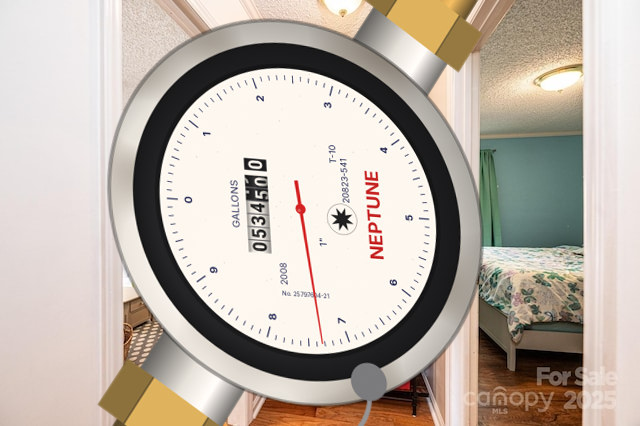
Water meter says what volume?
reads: 534497.3 gal
